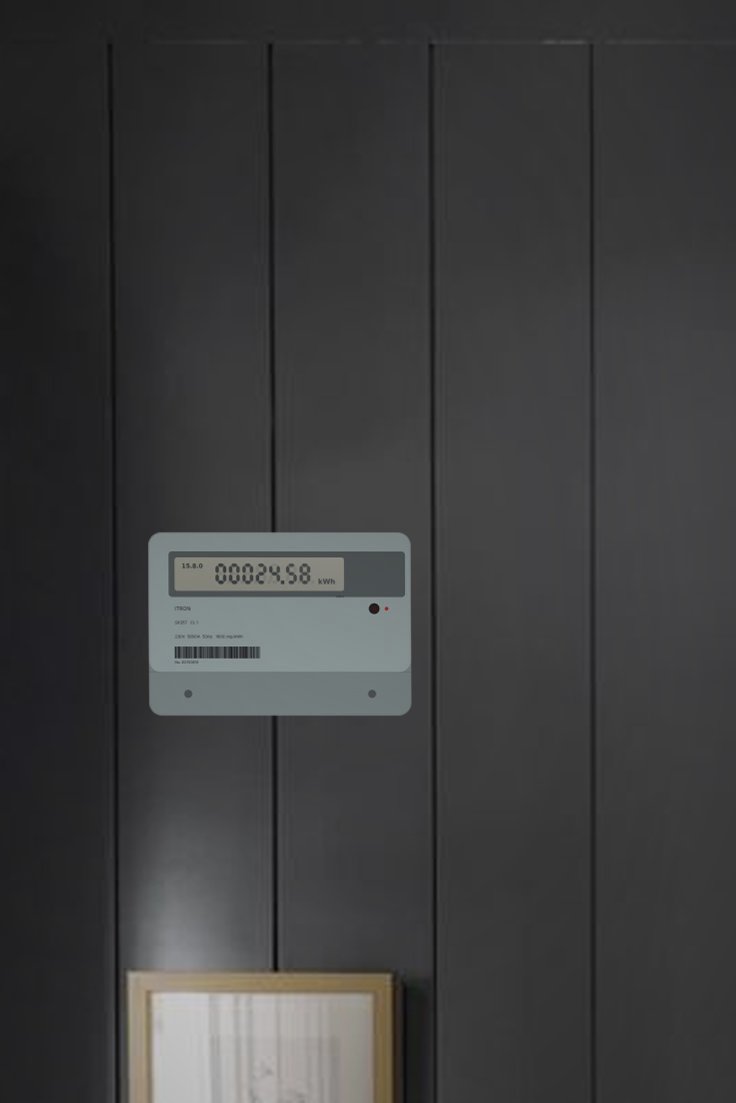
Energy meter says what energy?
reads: 24.58 kWh
